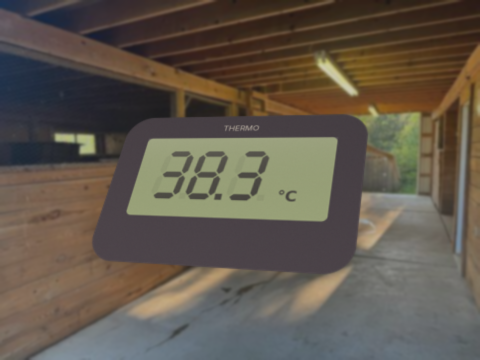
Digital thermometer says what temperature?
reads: 38.3 °C
